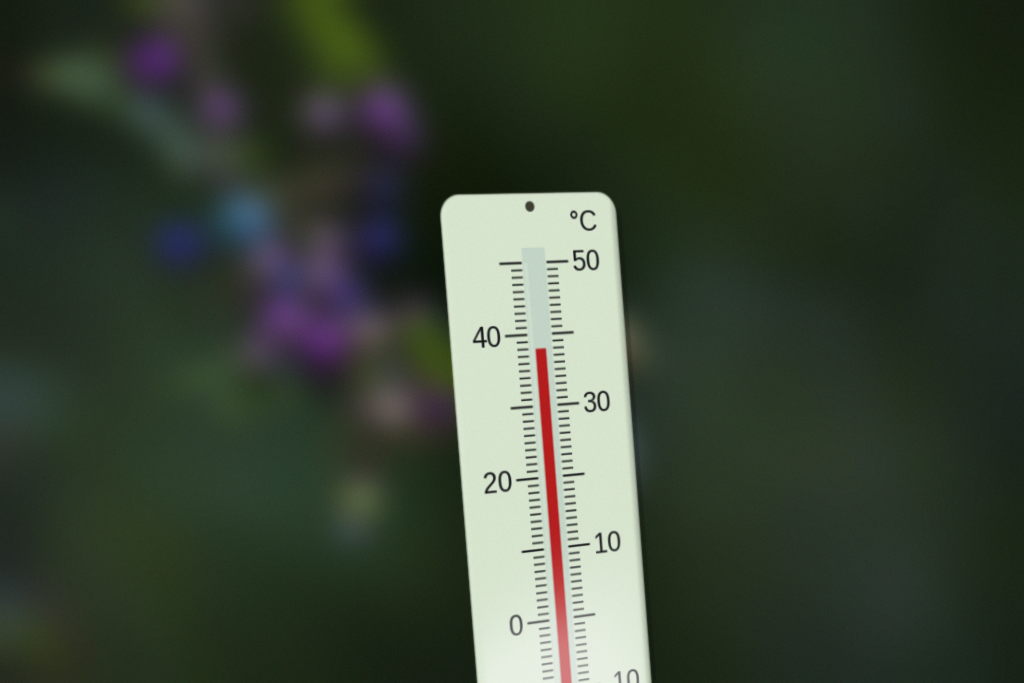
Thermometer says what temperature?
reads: 38 °C
